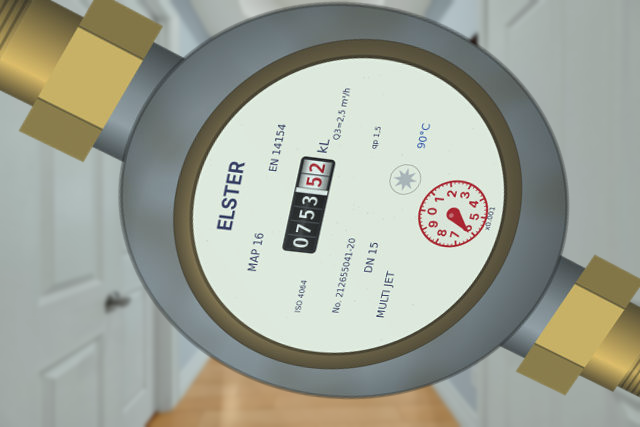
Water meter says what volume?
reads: 753.526 kL
